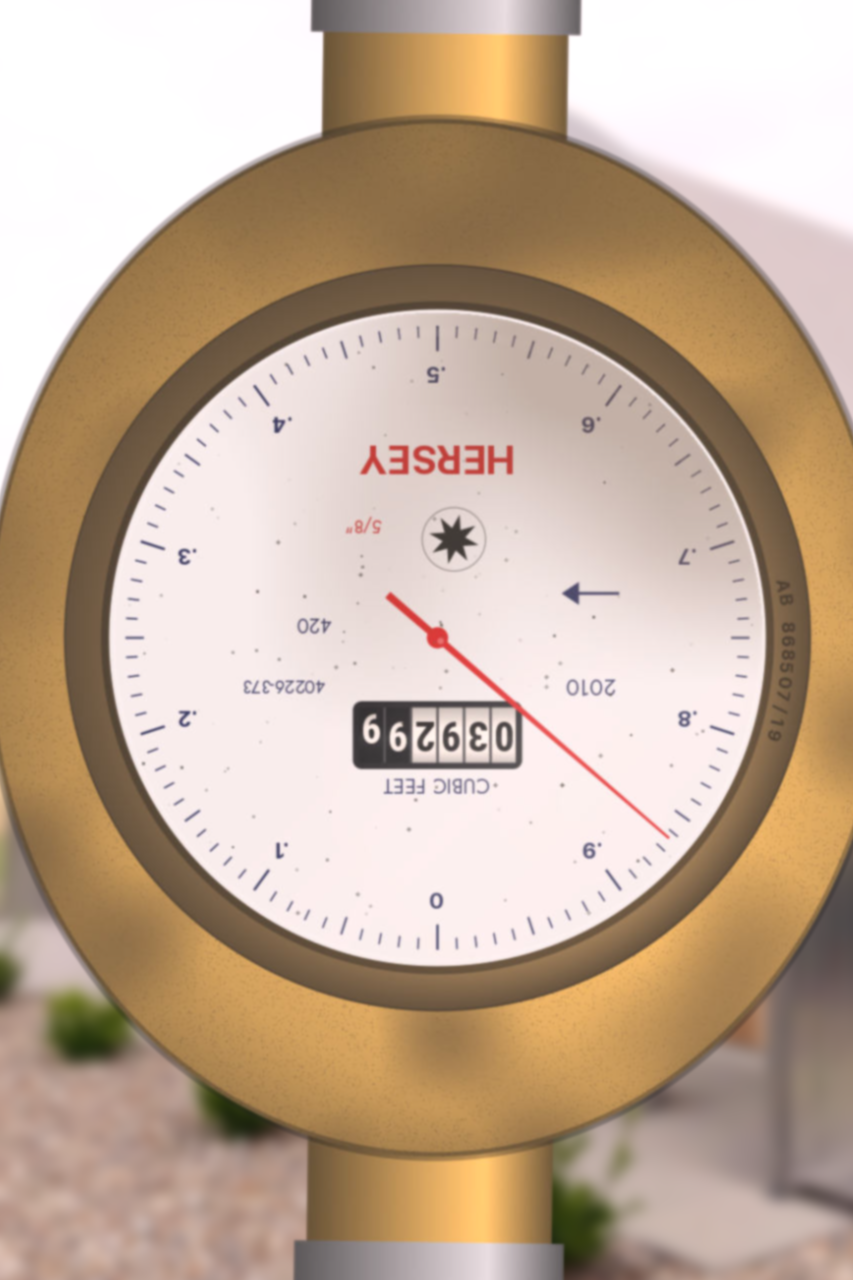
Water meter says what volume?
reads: 39298.86 ft³
